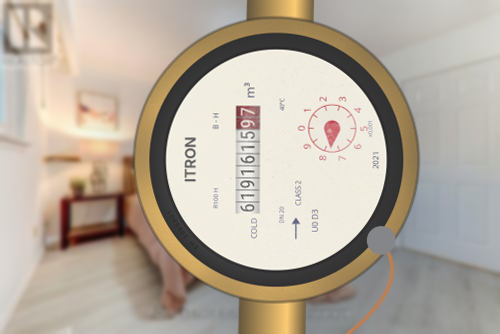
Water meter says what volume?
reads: 6191615.977 m³
